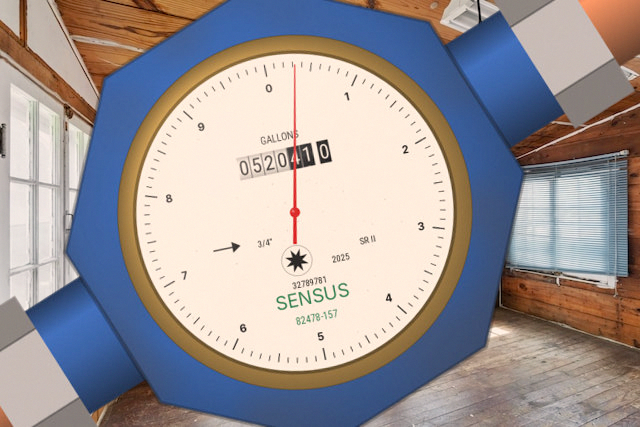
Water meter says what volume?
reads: 520410.3 gal
